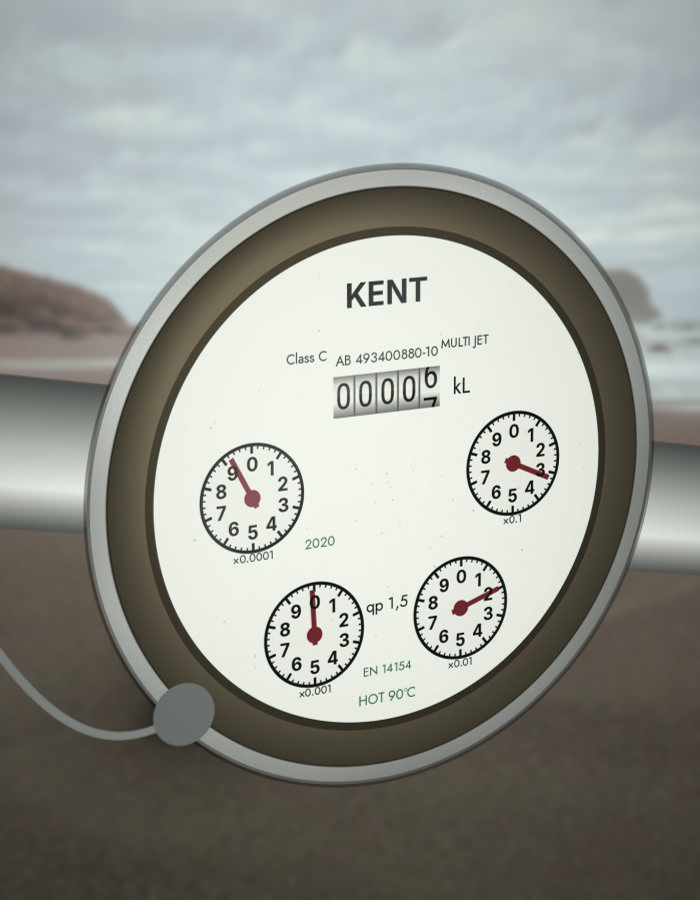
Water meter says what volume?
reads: 6.3199 kL
